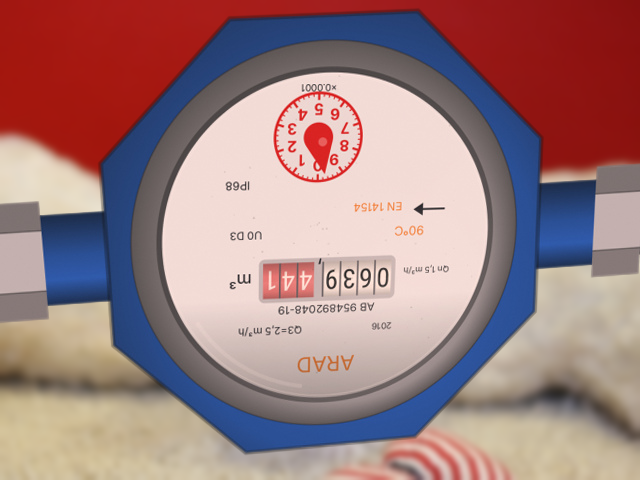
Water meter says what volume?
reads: 639.4409 m³
